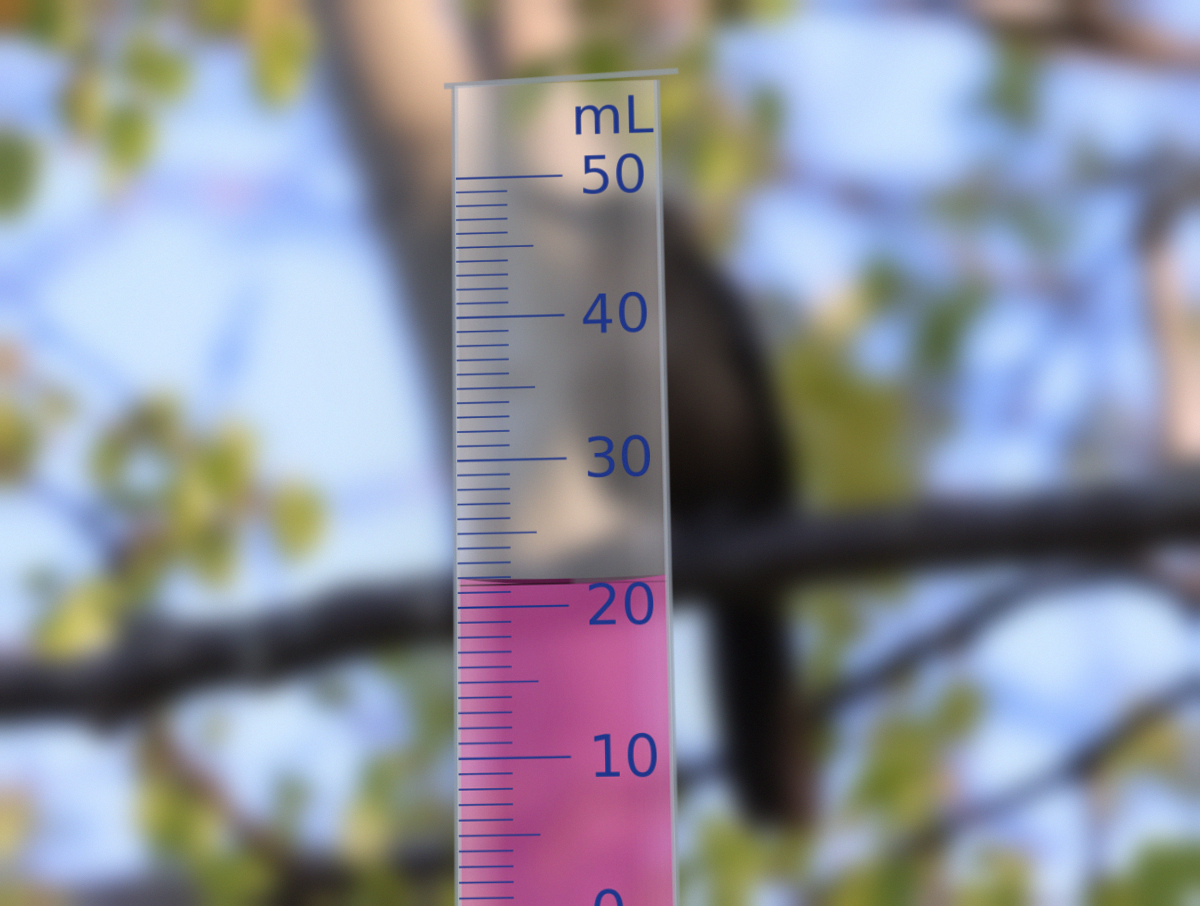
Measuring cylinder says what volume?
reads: 21.5 mL
